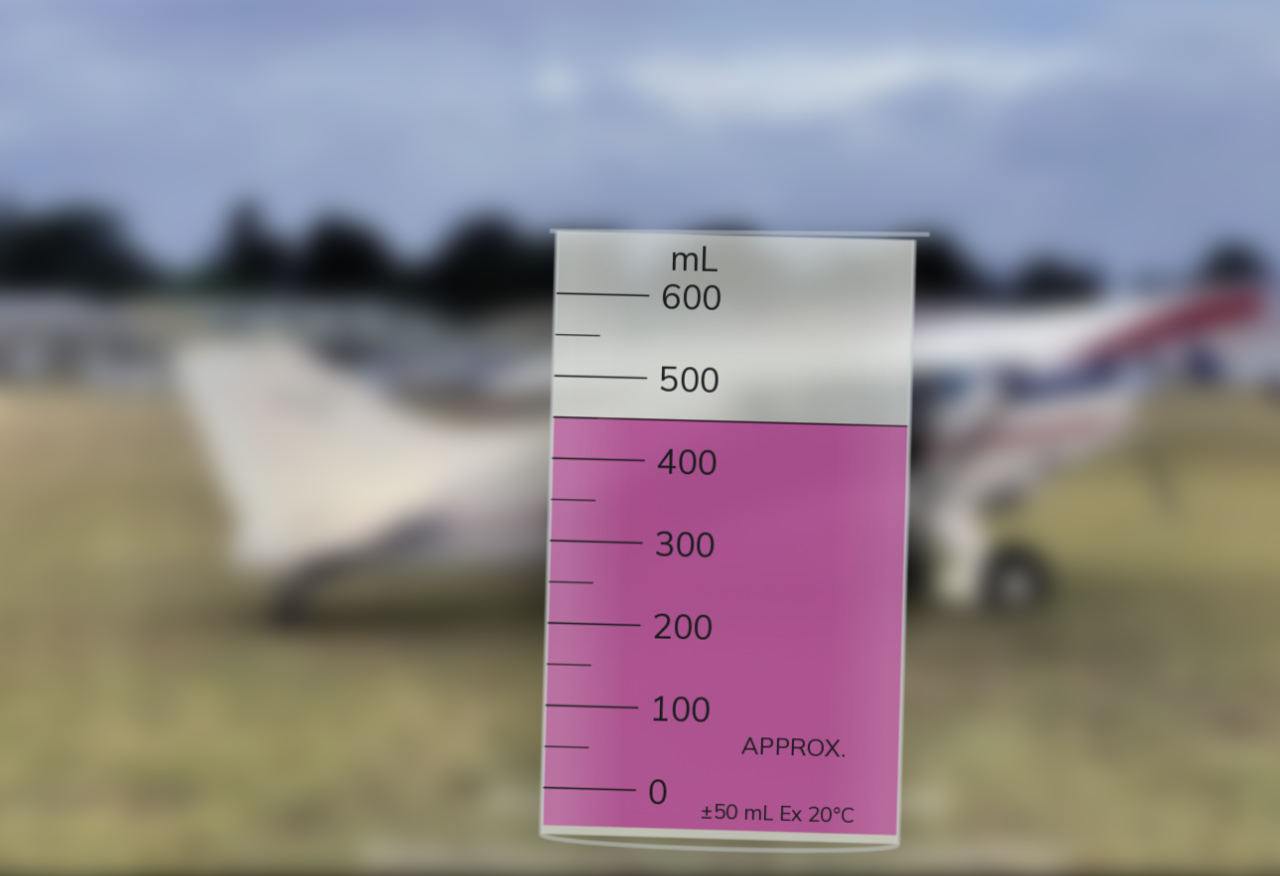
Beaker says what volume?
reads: 450 mL
